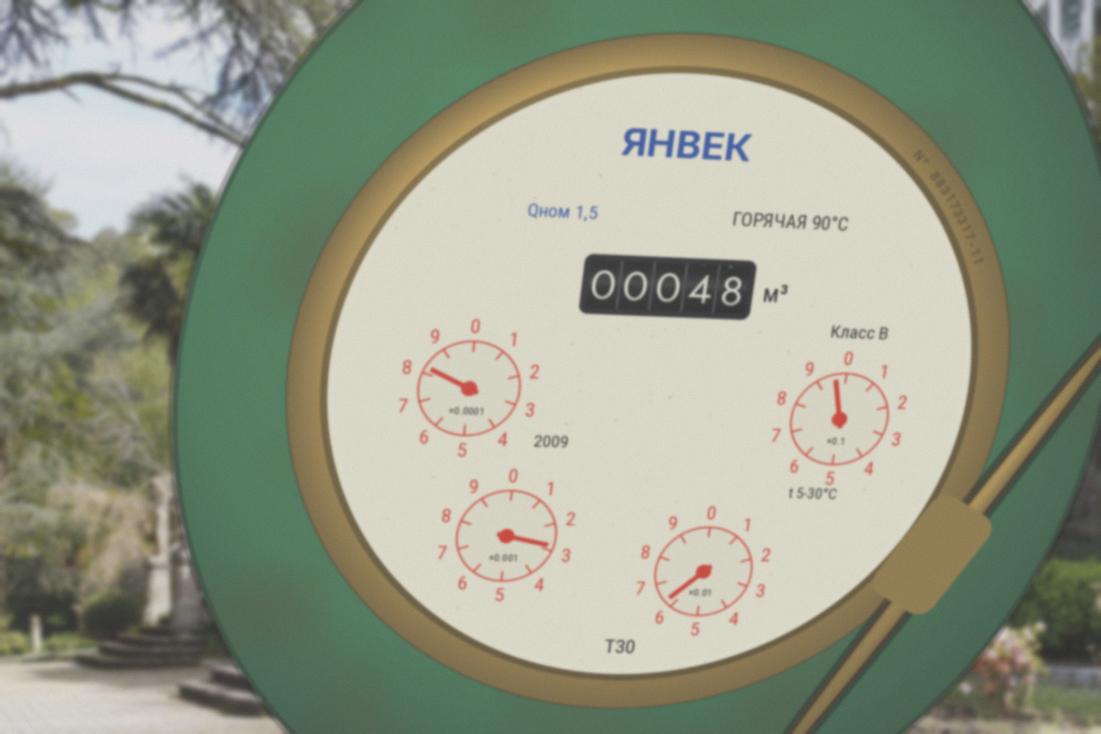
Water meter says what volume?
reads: 47.9628 m³
